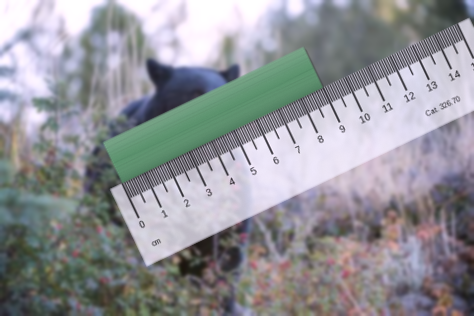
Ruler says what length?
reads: 9 cm
